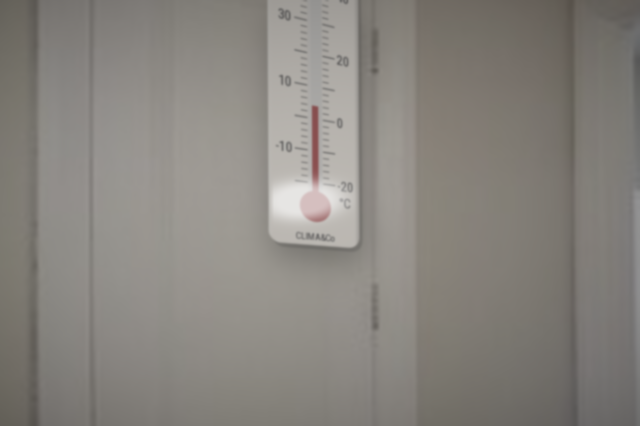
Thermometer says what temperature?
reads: 4 °C
